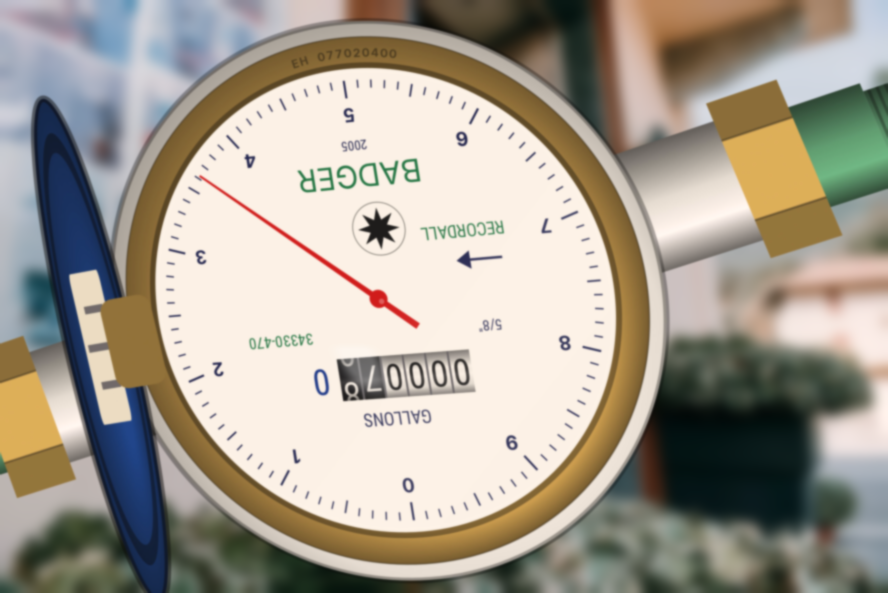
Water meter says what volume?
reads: 783.6 gal
